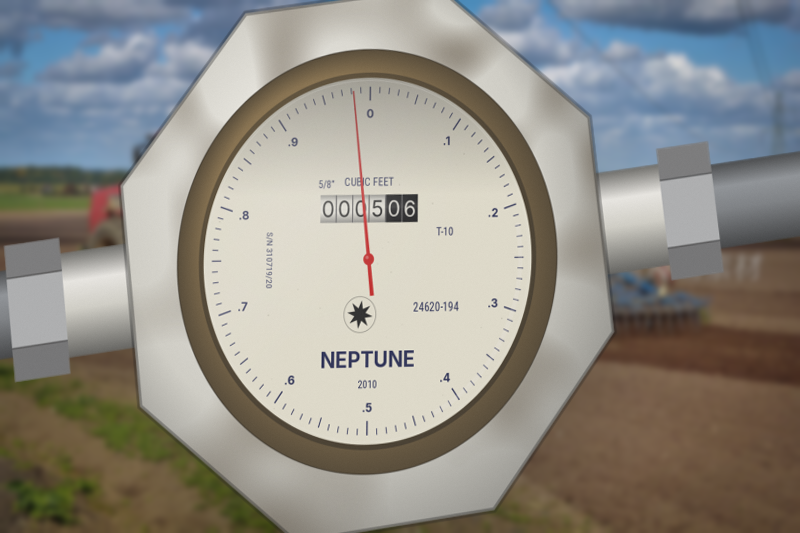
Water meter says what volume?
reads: 505.98 ft³
